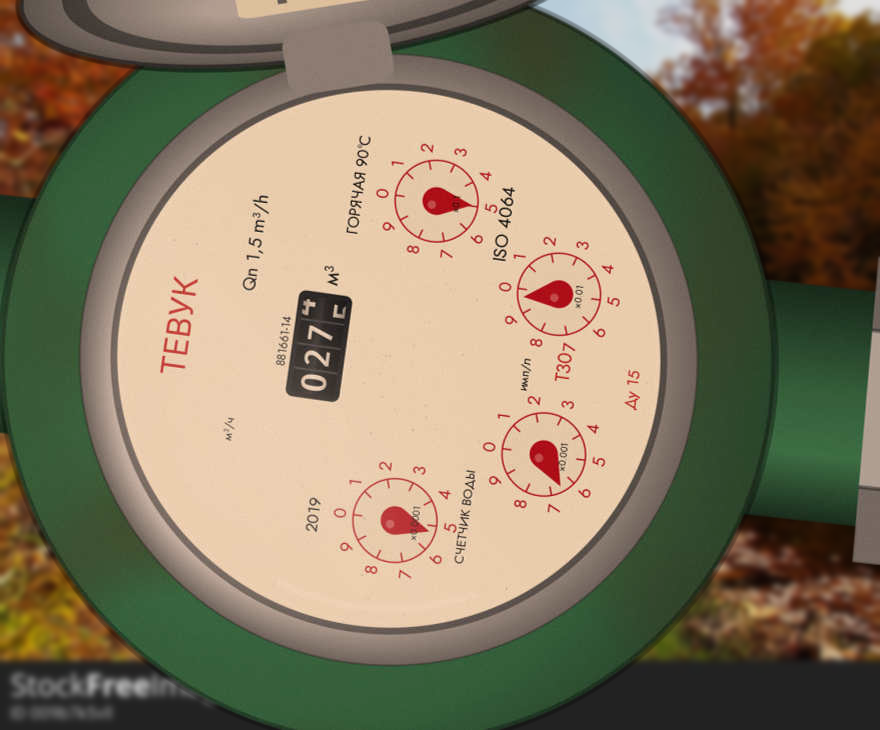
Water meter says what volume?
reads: 274.4965 m³
